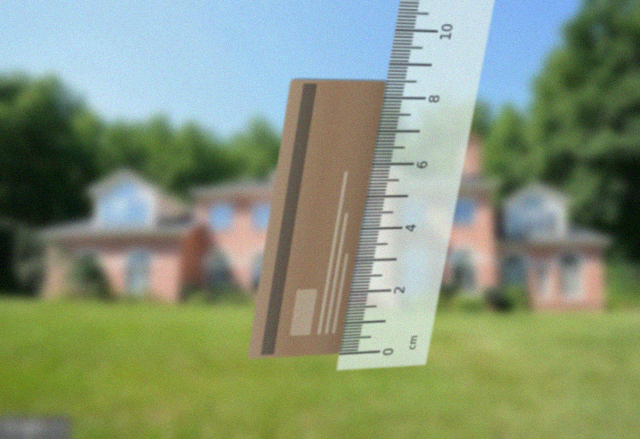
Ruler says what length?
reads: 8.5 cm
